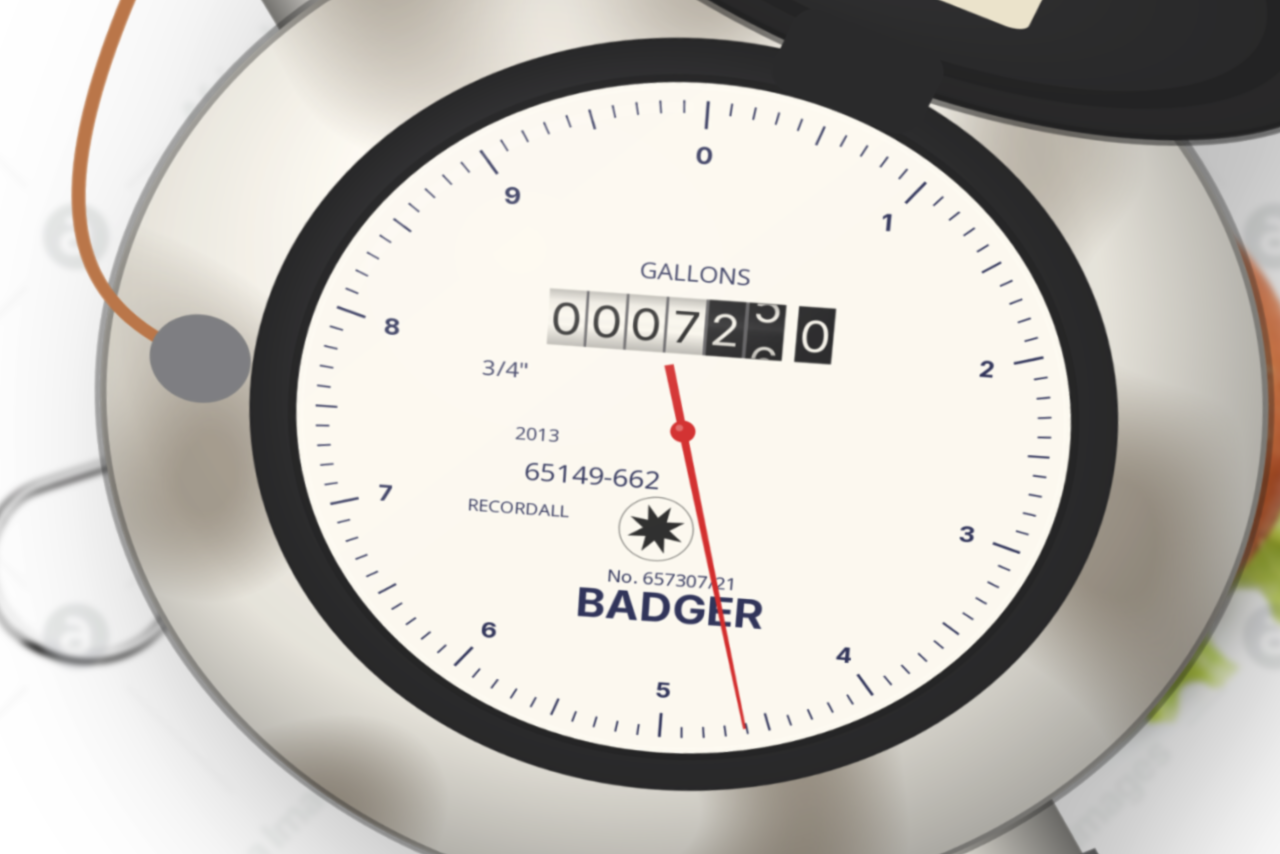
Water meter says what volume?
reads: 7254.6 gal
